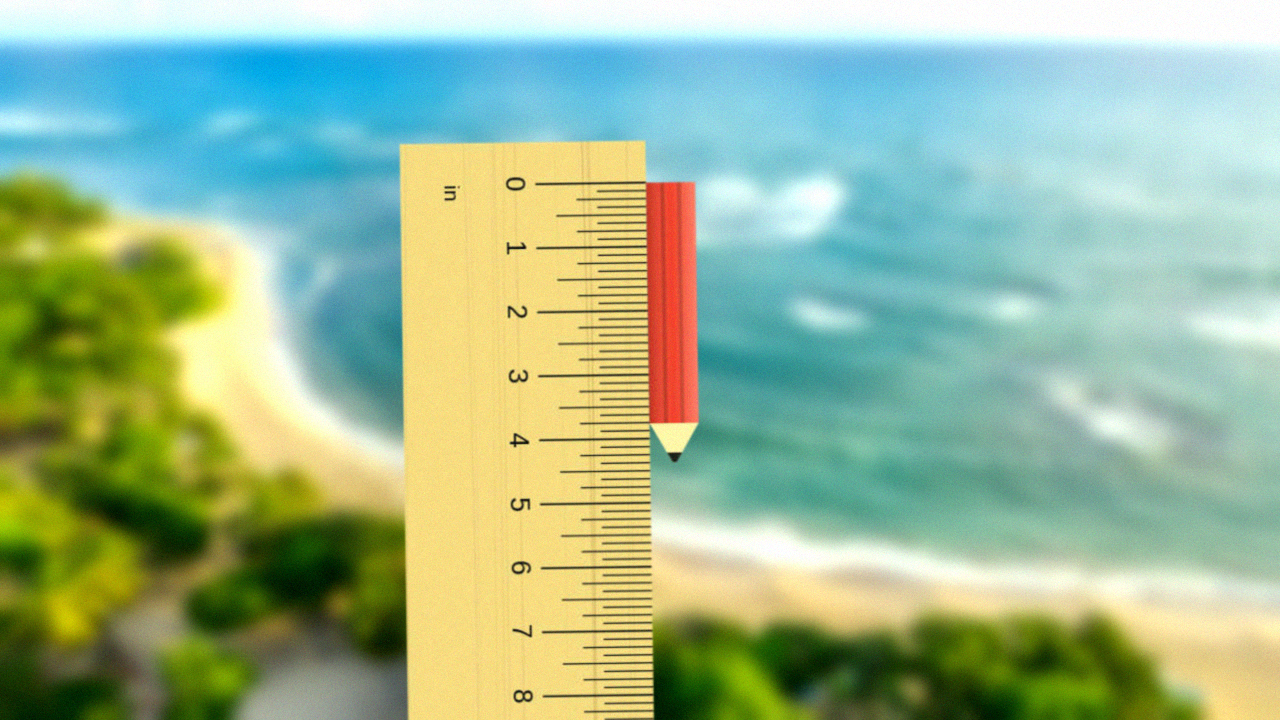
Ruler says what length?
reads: 4.375 in
